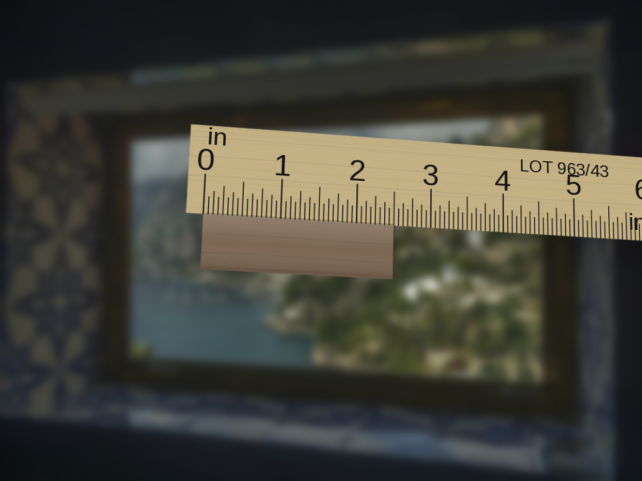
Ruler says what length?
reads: 2.5 in
